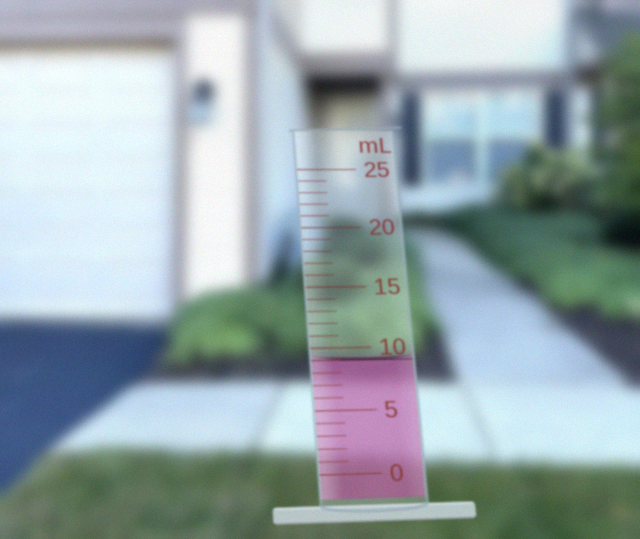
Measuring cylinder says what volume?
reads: 9 mL
